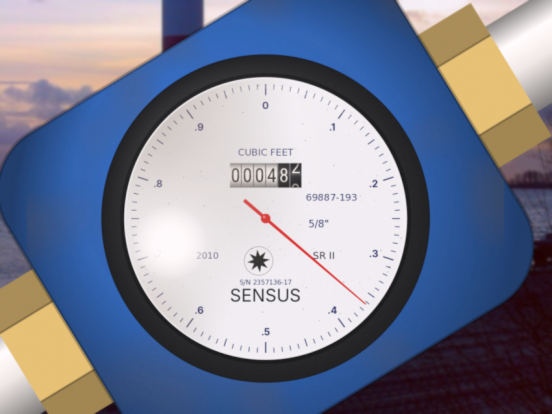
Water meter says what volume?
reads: 482.36 ft³
